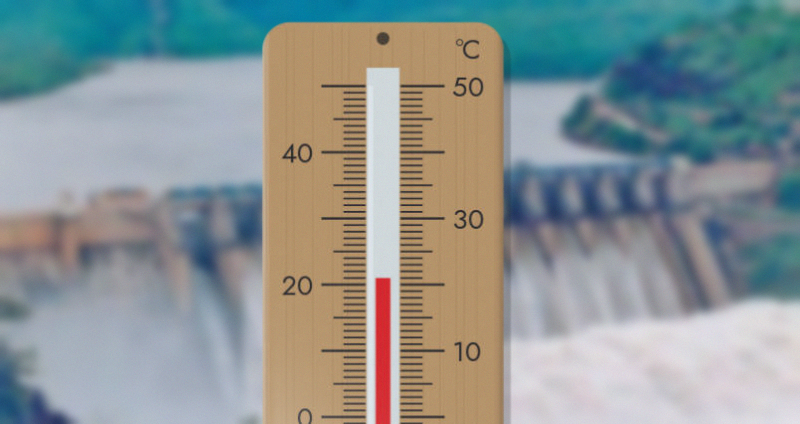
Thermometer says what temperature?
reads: 21 °C
